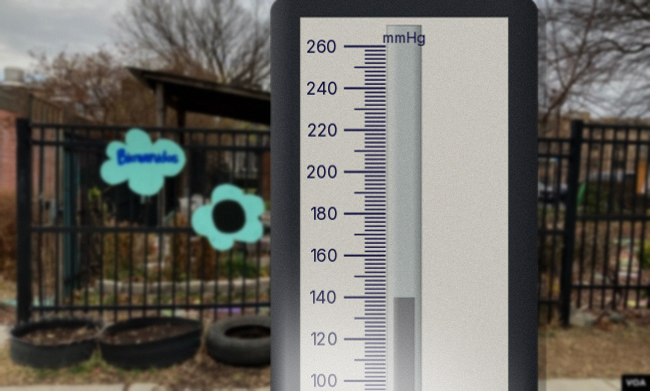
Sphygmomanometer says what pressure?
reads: 140 mmHg
